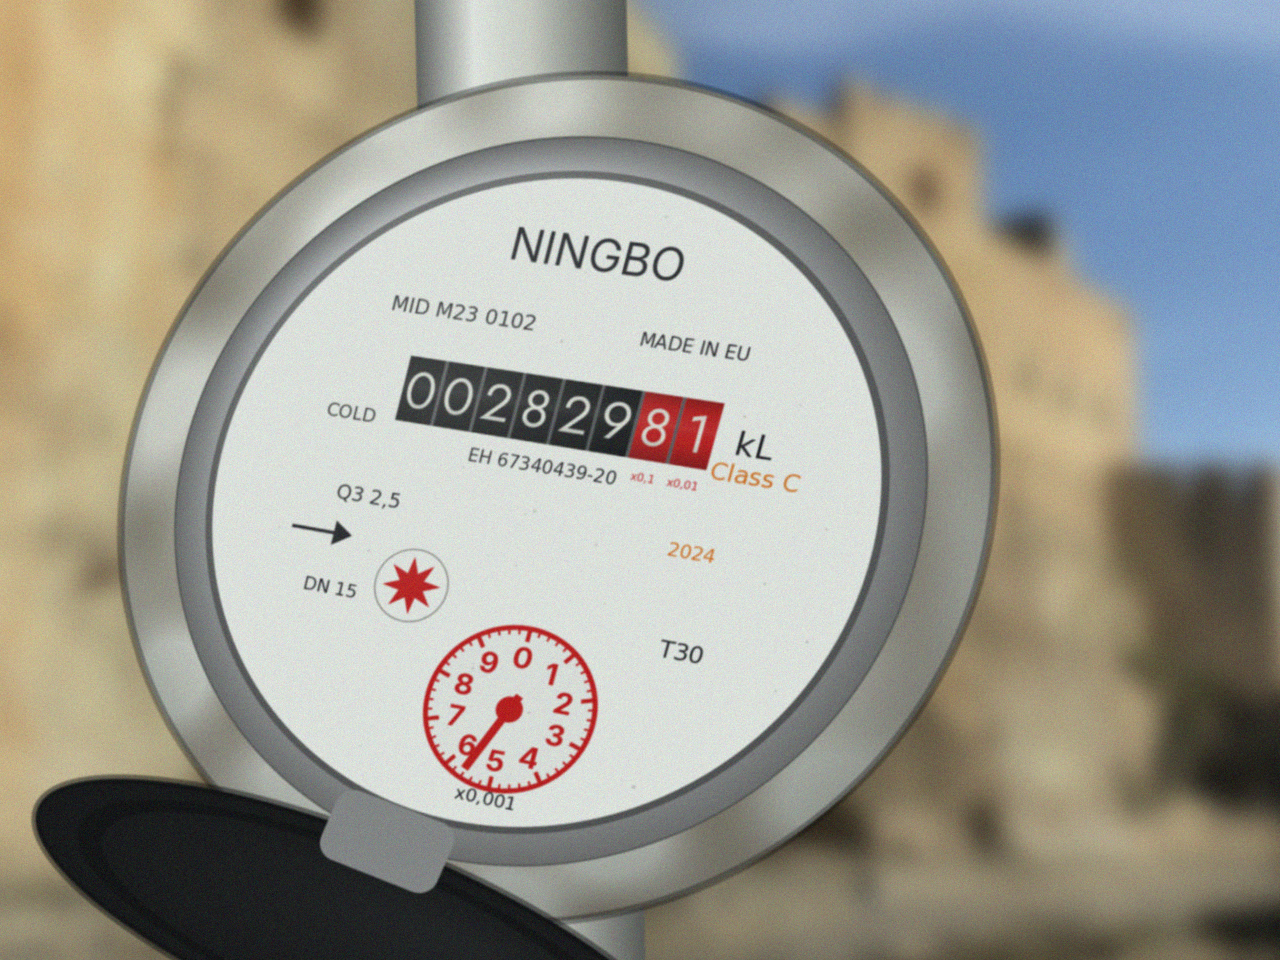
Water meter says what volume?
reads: 2829.815 kL
